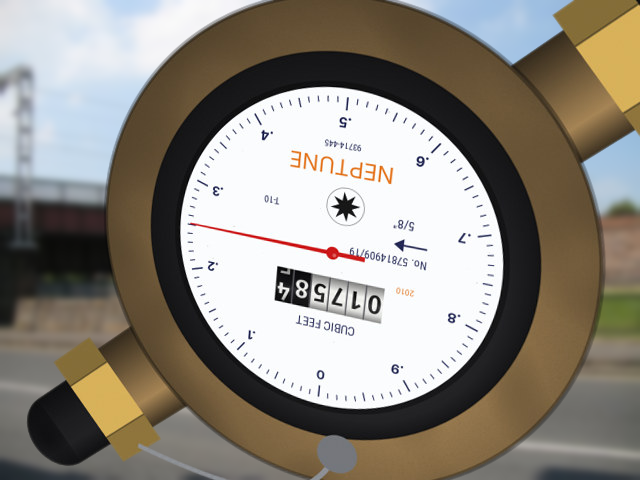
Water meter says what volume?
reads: 17584.25 ft³
